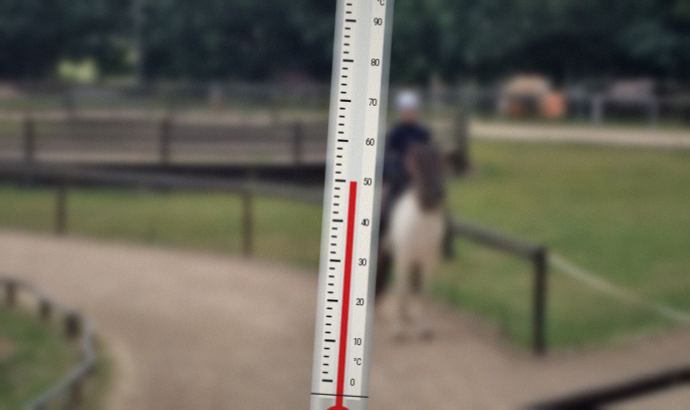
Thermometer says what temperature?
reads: 50 °C
